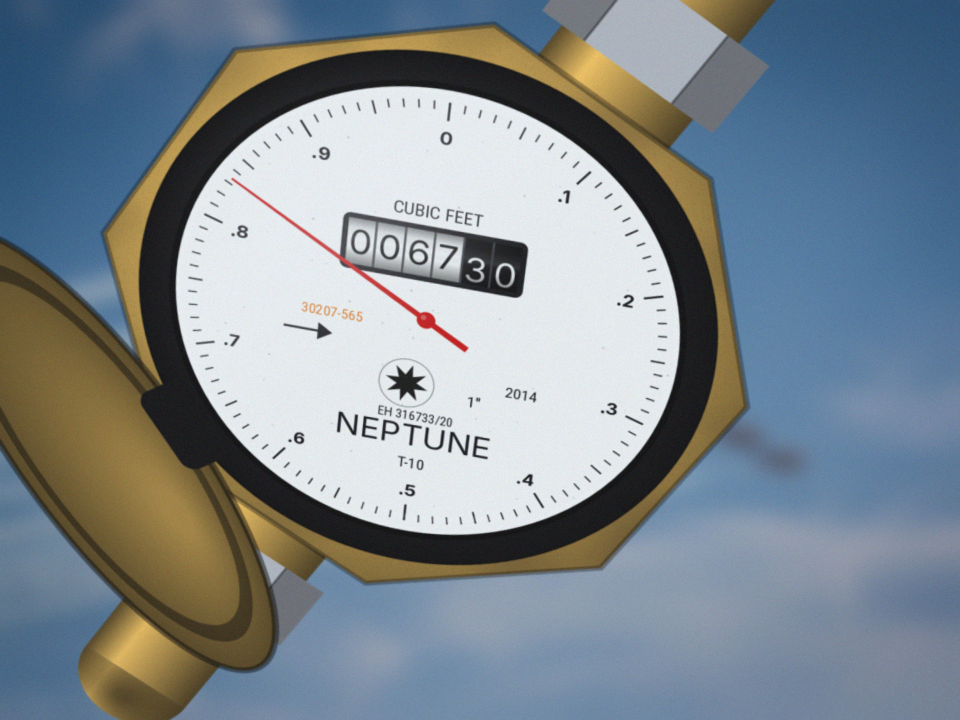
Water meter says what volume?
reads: 6729.83 ft³
